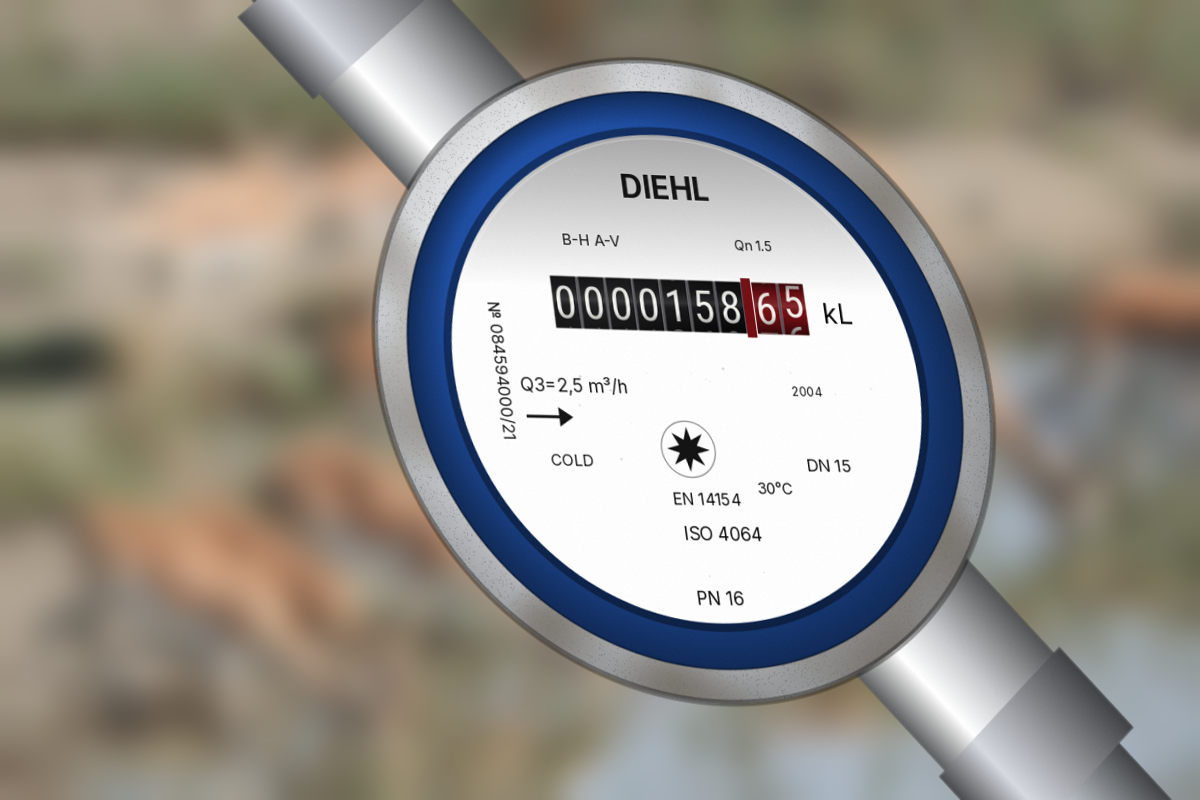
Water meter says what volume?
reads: 158.65 kL
